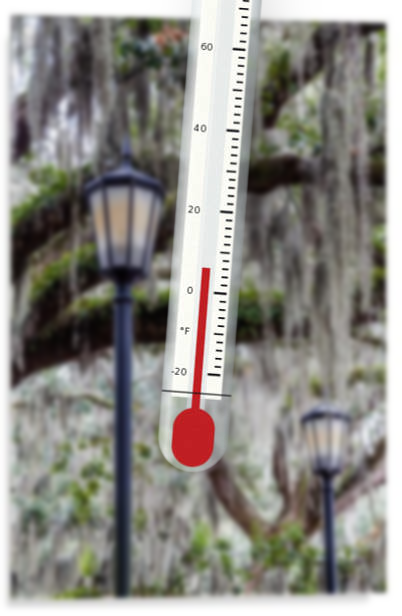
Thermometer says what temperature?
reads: 6 °F
